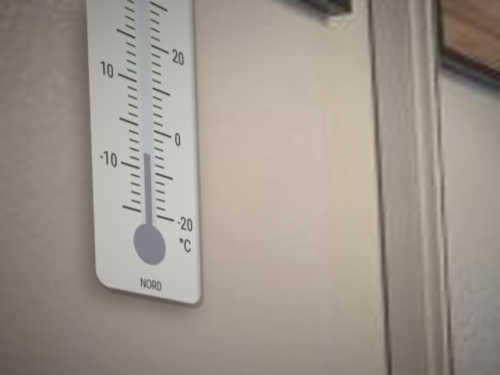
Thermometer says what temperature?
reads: -6 °C
